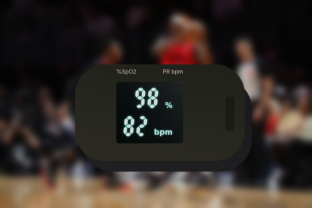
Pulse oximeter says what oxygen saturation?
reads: 98 %
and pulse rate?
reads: 82 bpm
